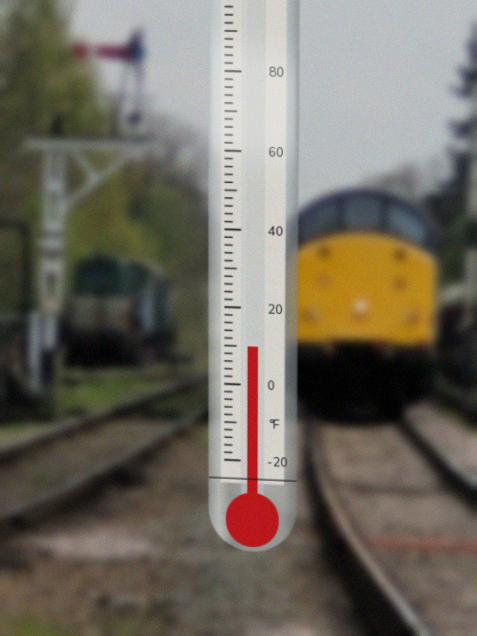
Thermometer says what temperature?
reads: 10 °F
